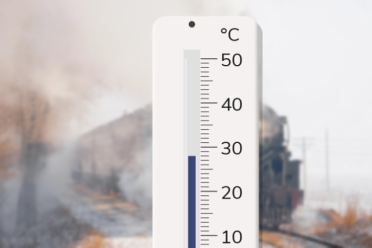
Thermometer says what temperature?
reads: 28 °C
